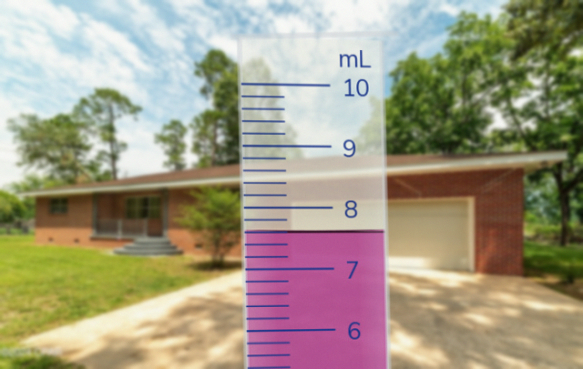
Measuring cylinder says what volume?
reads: 7.6 mL
